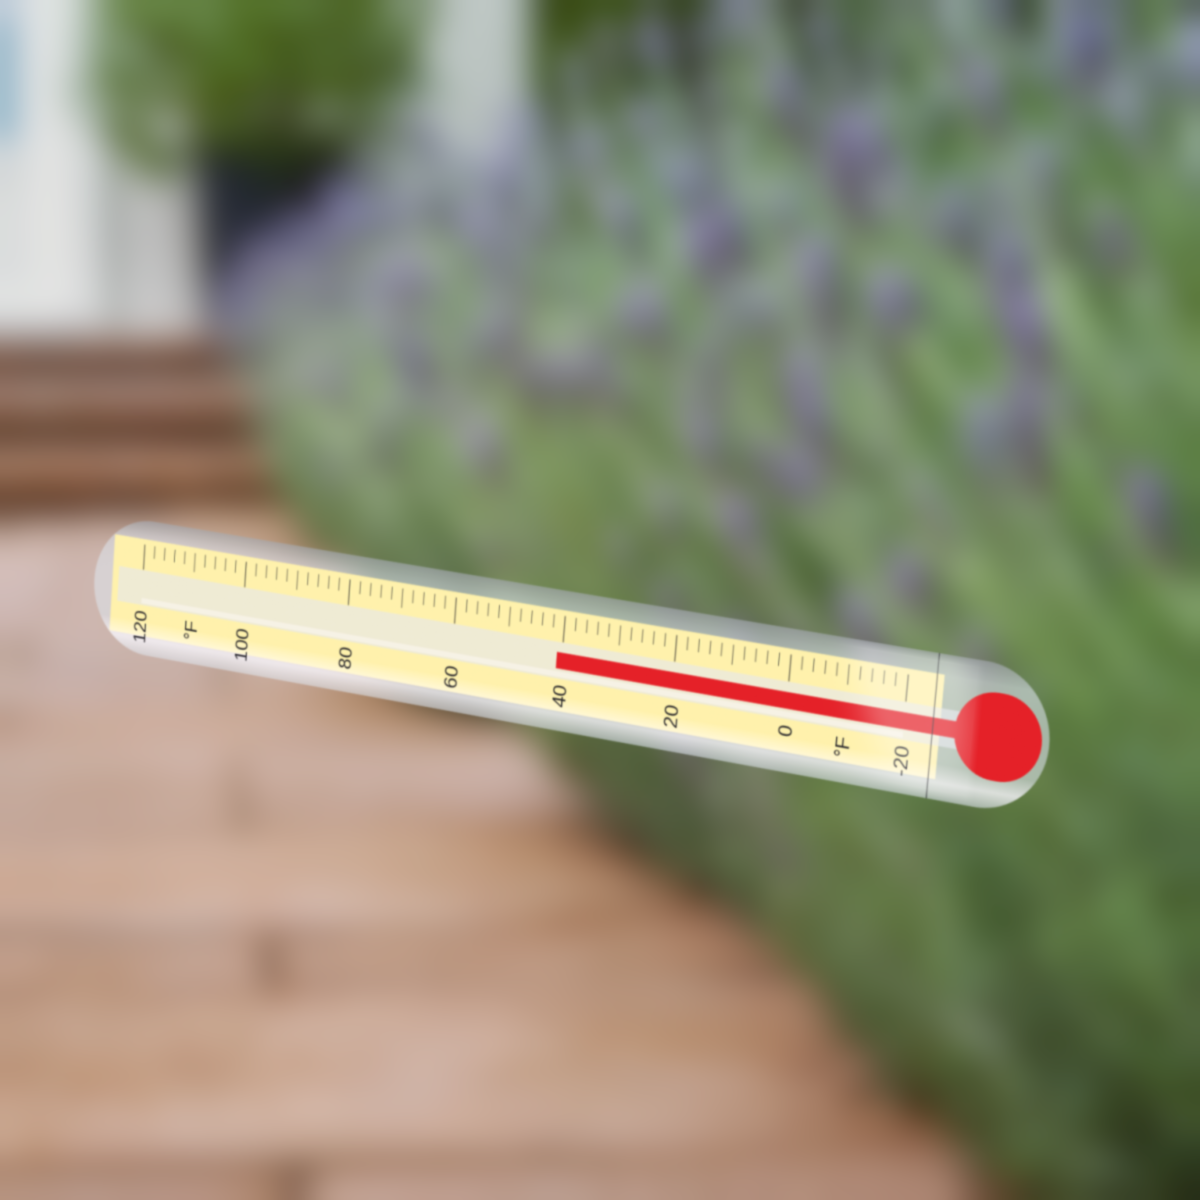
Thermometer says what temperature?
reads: 41 °F
